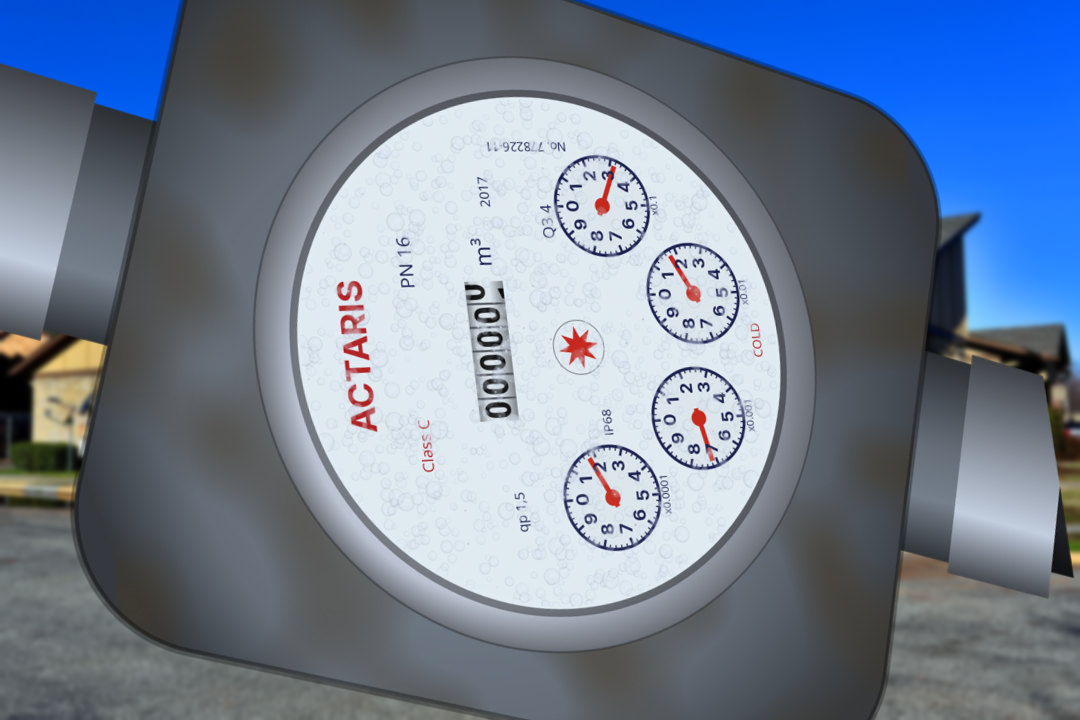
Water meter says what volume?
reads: 0.3171 m³
